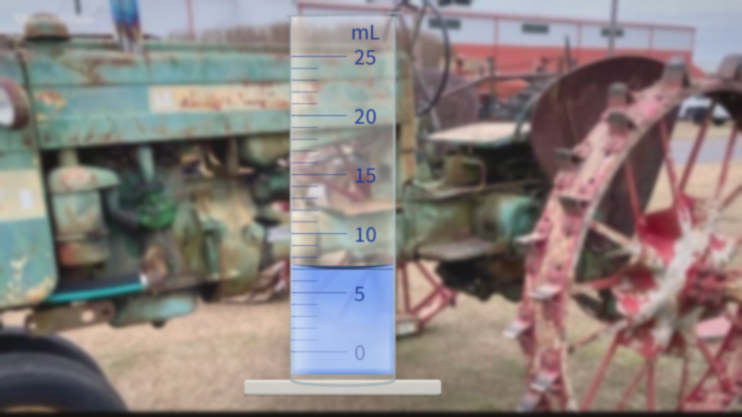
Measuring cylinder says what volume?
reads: 7 mL
